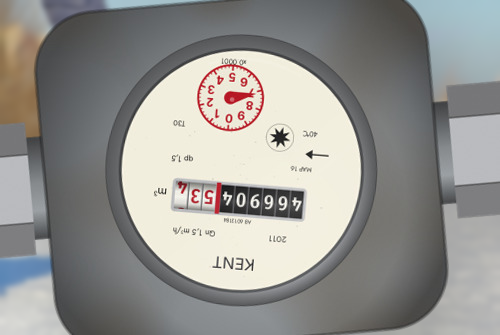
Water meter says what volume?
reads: 466904.5337 m³
